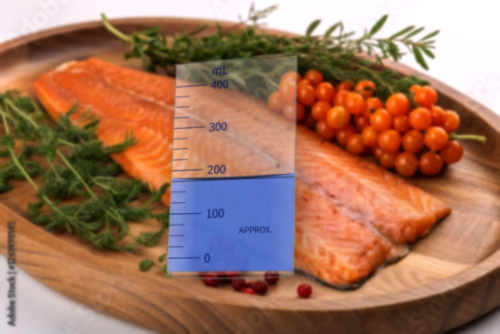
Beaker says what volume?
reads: 175 mL
